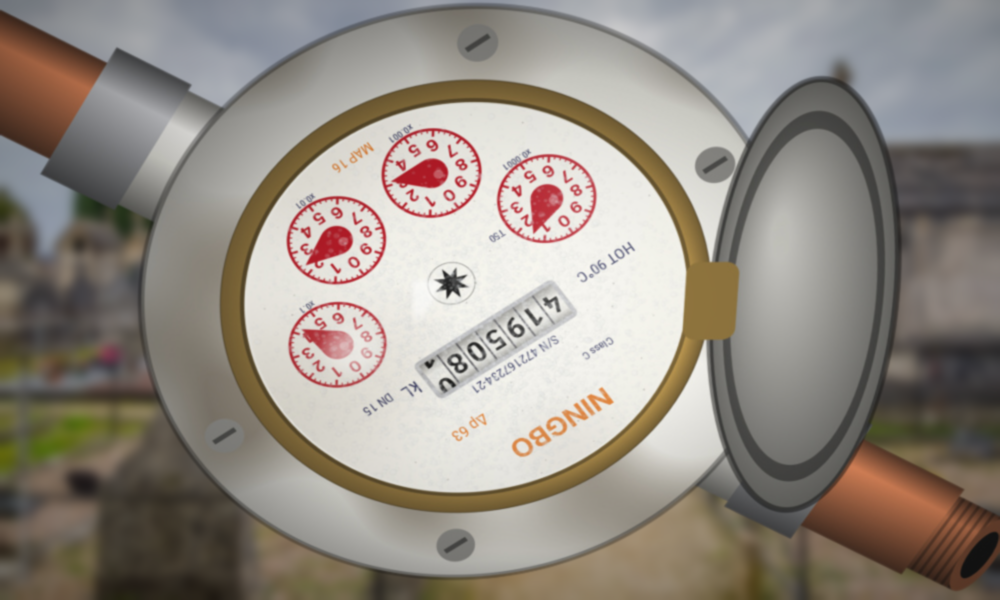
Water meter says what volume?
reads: 4195080.4231 kL
